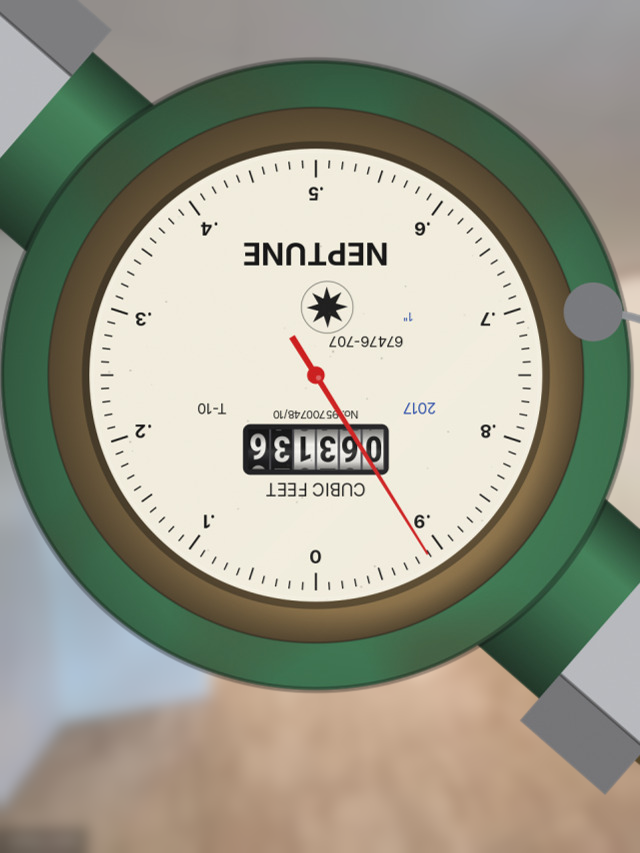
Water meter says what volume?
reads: 63135.91 ft³
